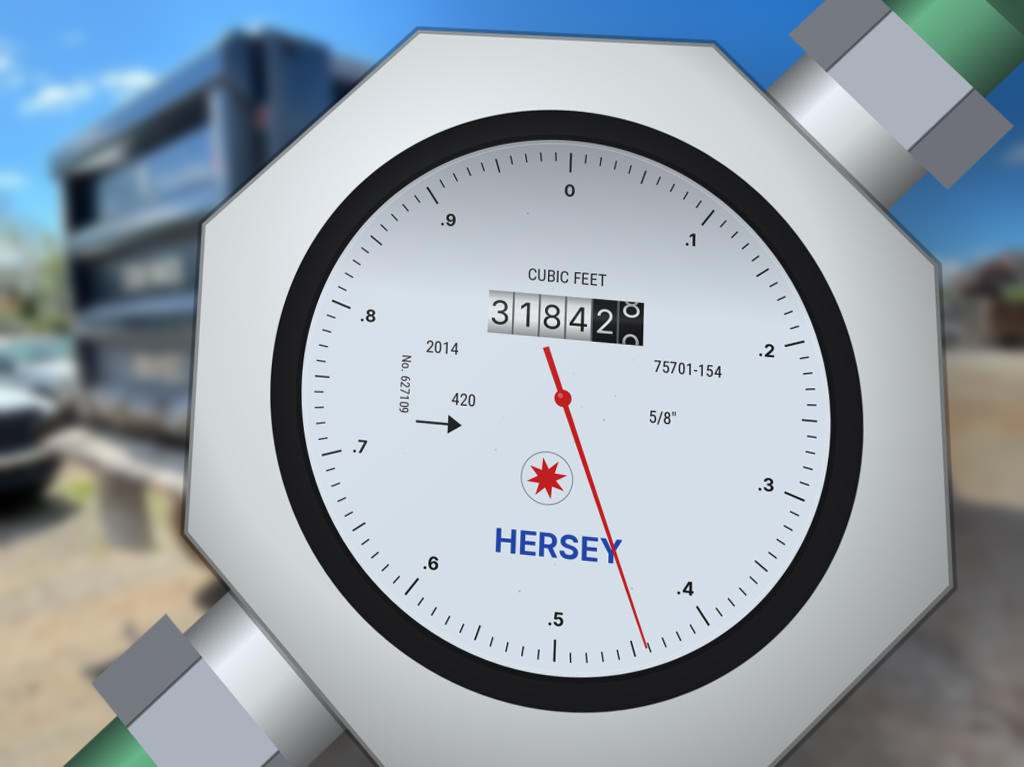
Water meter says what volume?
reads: 318428.44 ft³
